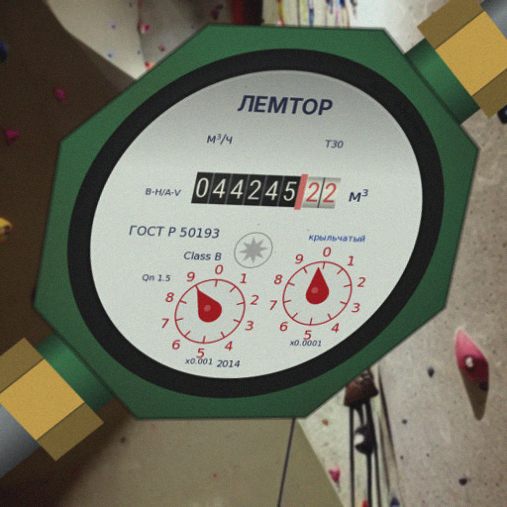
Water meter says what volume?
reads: 44245.2289 m³
